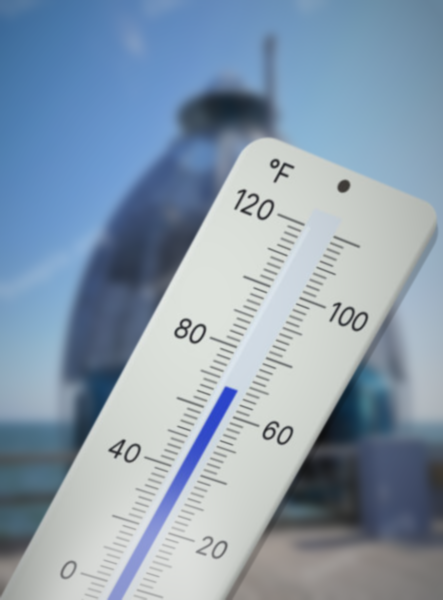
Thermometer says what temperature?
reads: 68 °F
